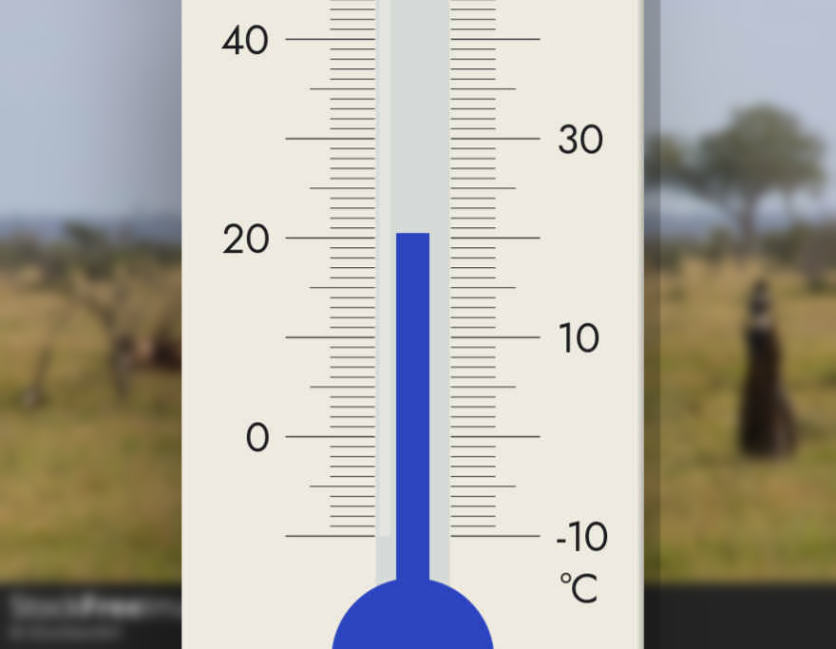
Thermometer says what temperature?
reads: 20.5 °C
